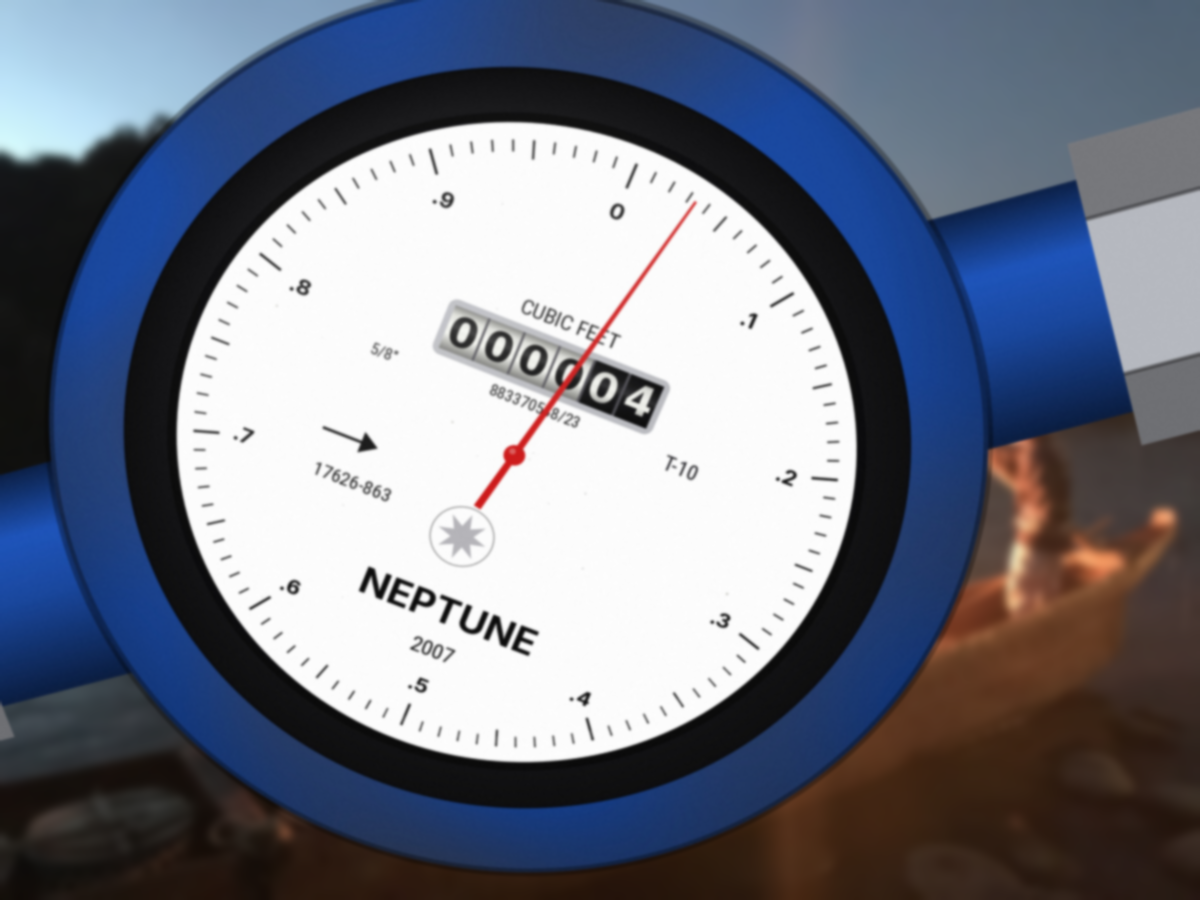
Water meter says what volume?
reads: 4.03 ft³
